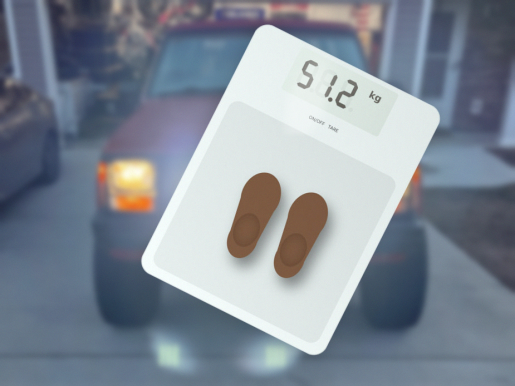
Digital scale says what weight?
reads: 51.2 kg
